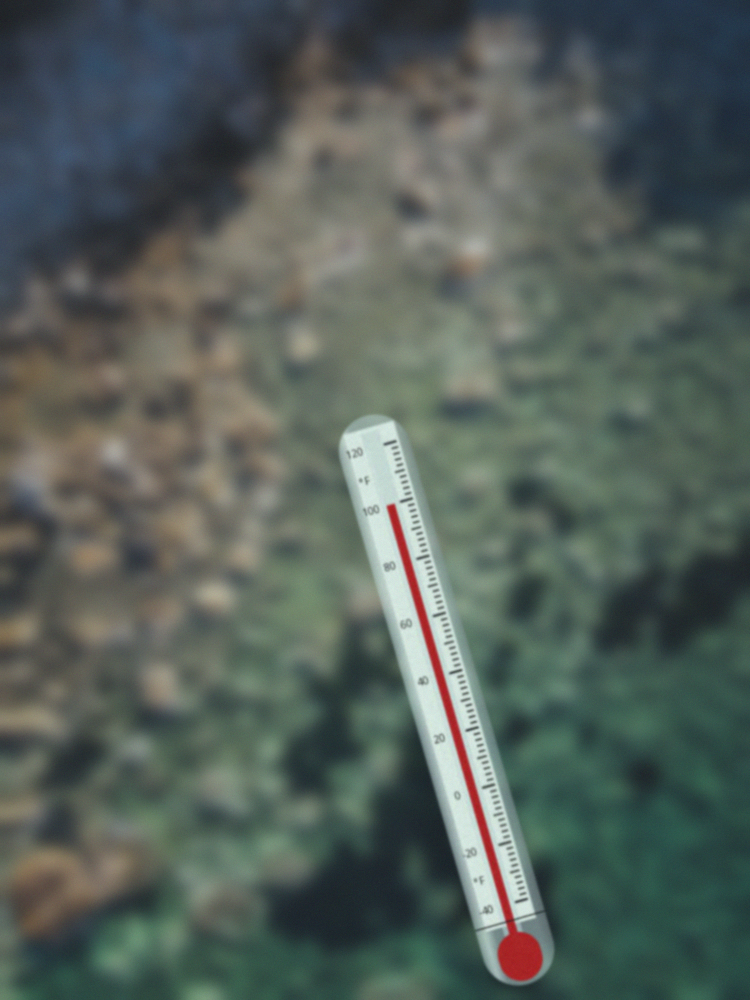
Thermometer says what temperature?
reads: 100 °F
